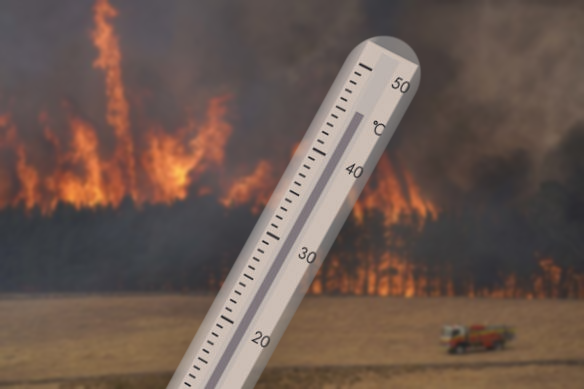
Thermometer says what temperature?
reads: 45.5 °C
